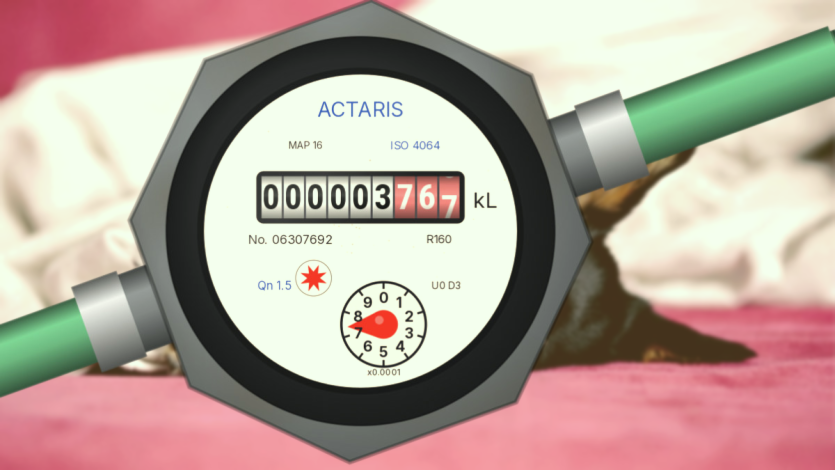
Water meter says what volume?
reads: 3.7667 kL
